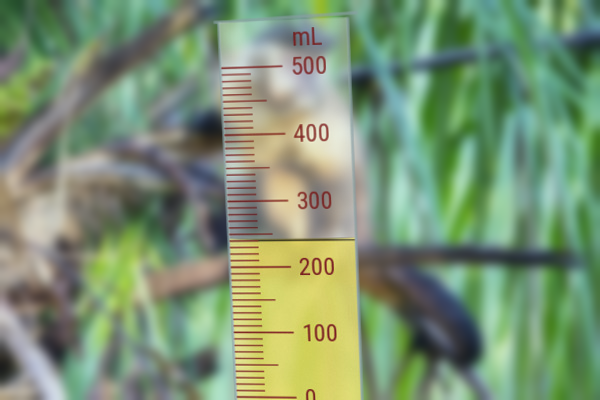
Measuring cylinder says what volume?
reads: 240 mL
